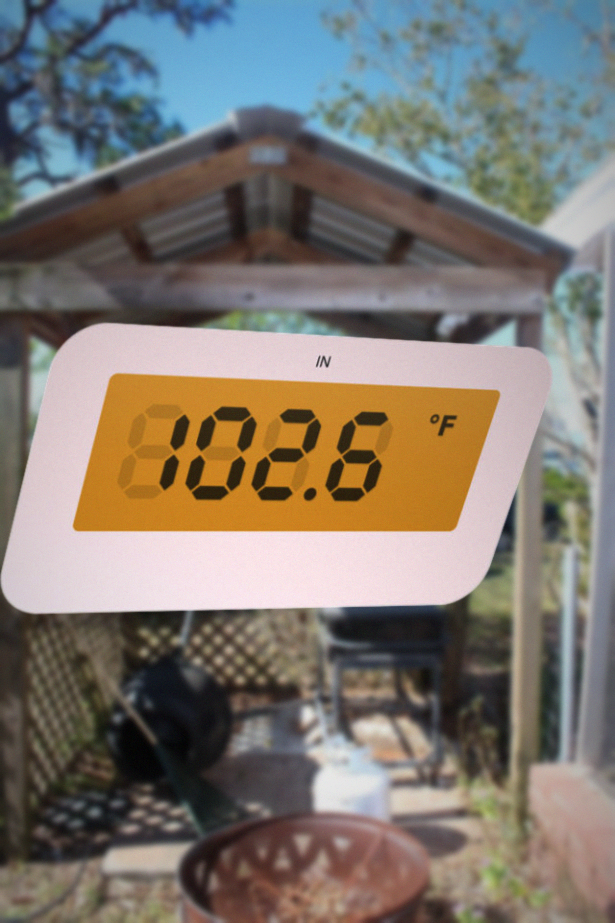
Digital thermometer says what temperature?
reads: 102.6 °F
